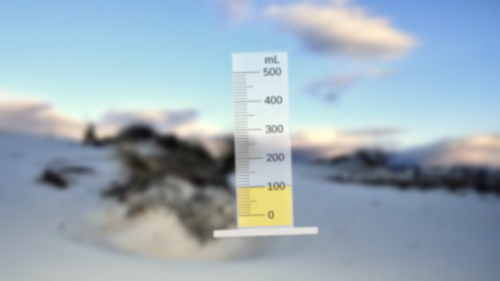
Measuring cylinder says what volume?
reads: 100 mL
